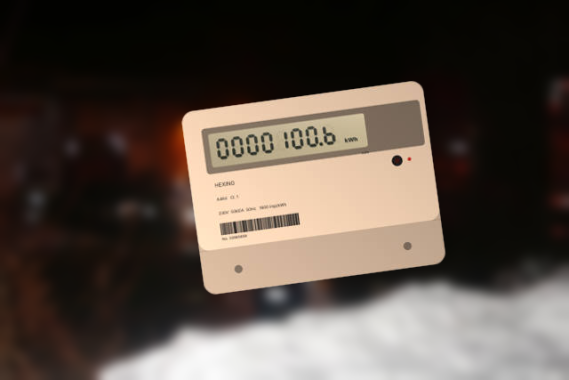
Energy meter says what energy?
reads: 100.6 kWh
